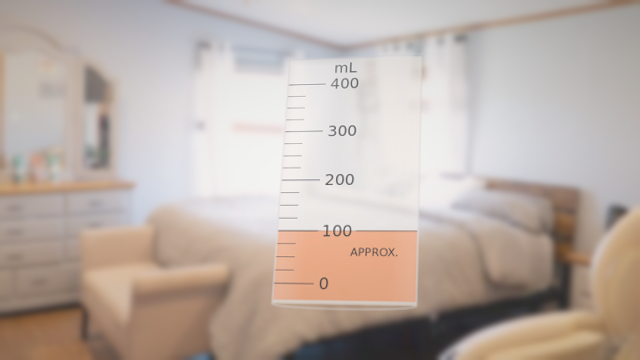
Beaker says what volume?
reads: 100 mL
